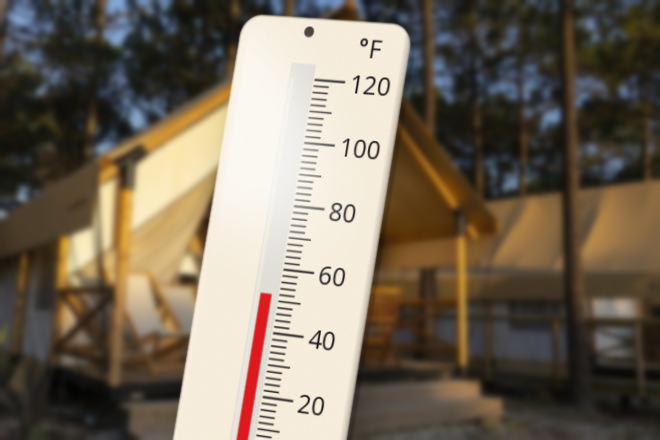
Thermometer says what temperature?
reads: 52 °F
